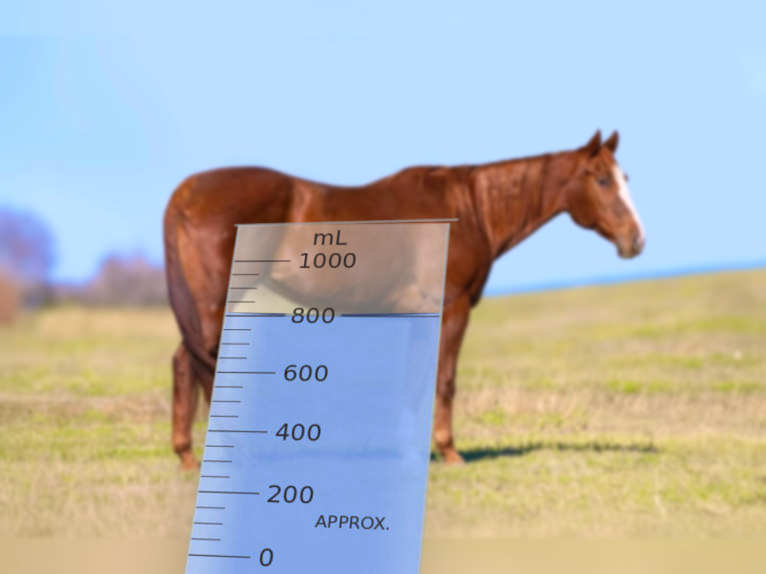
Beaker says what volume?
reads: 800 mL
